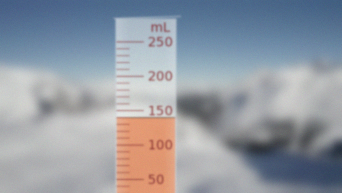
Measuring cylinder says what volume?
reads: 140 mL
